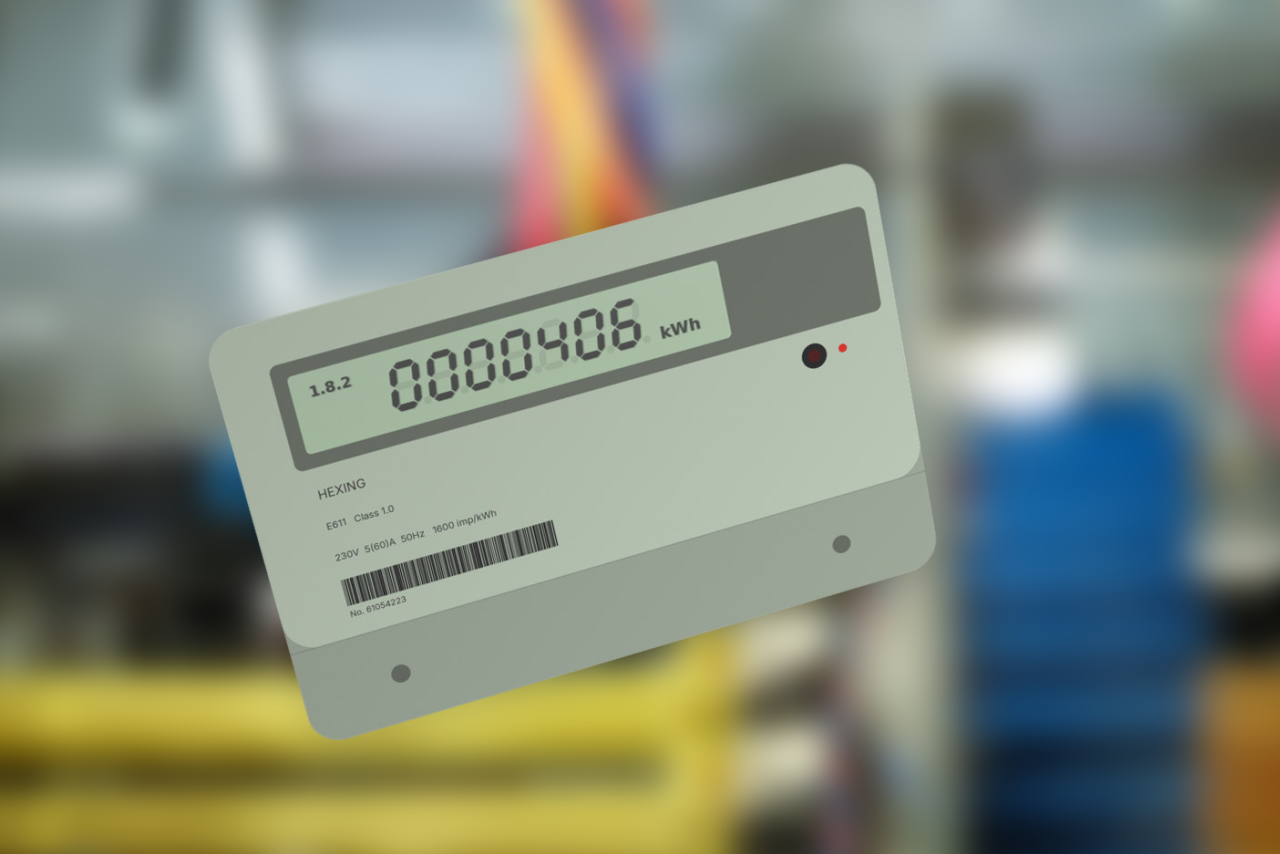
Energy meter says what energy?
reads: 406 kWh
